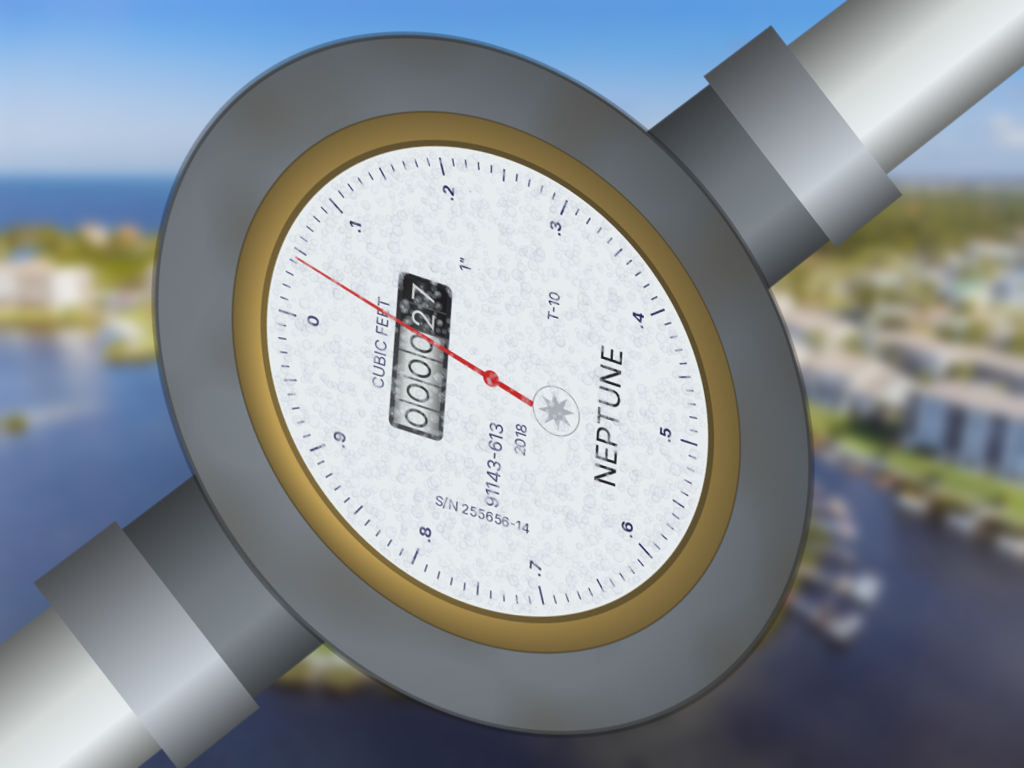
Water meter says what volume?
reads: 27.04 ft³
